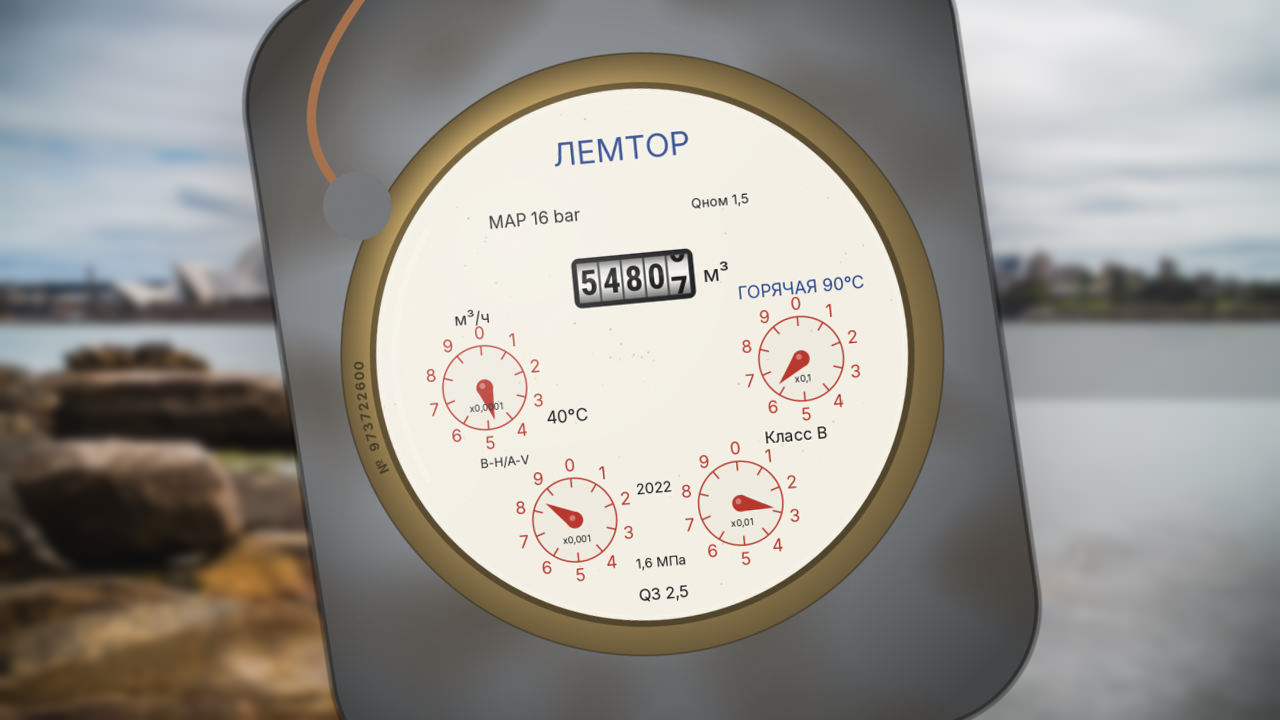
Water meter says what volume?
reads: 54806.6284 m³
